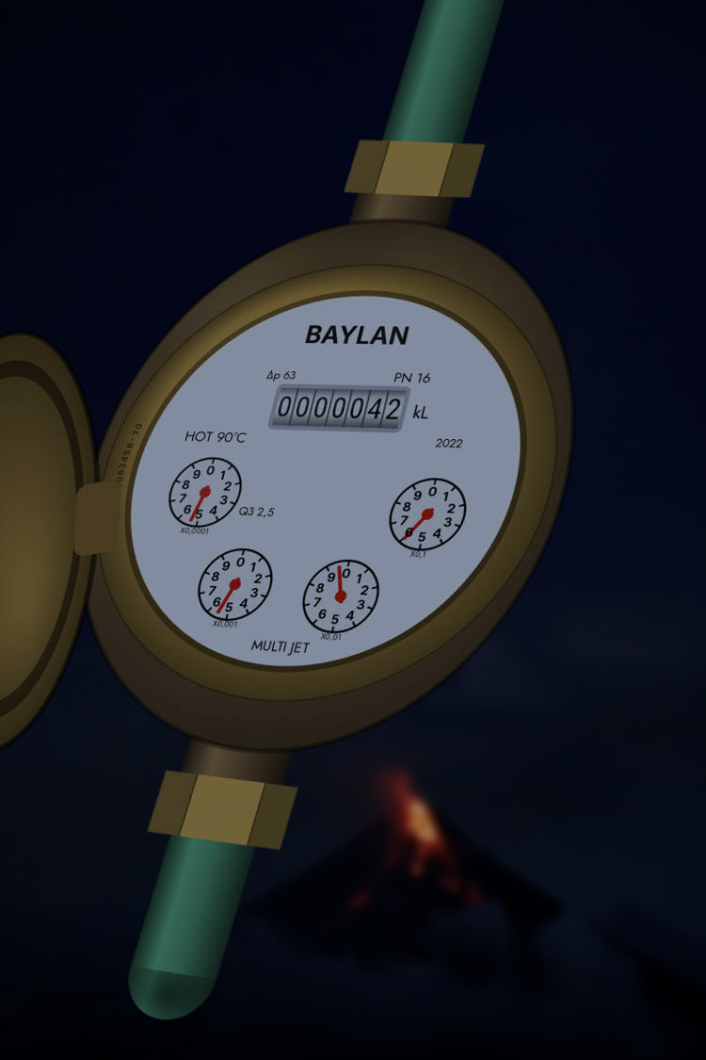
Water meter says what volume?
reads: 42.5955 kL
